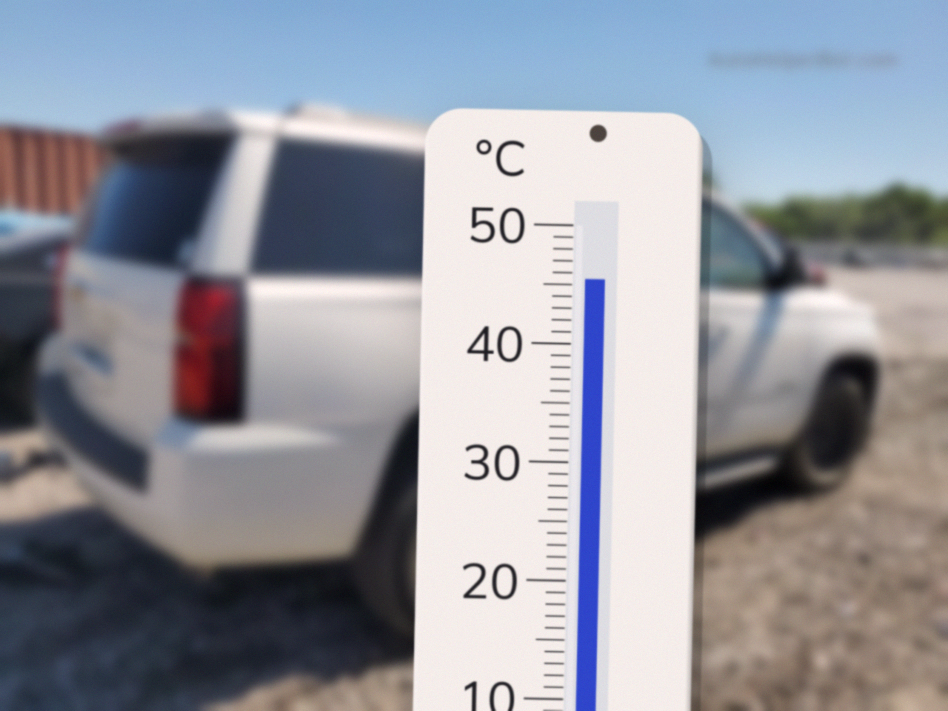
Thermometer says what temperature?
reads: 45.5 °C
